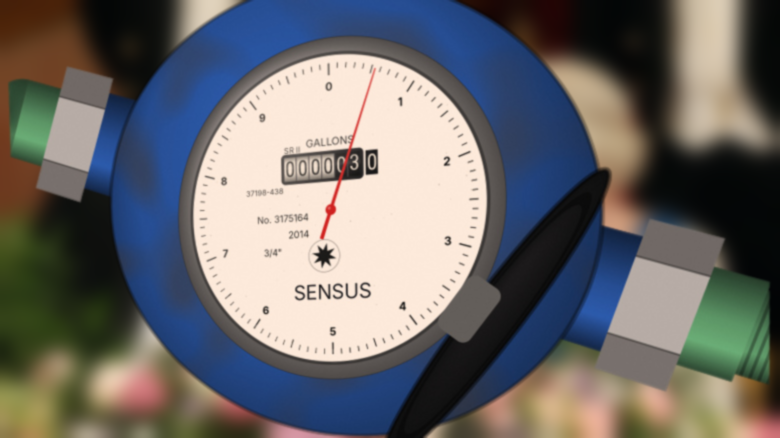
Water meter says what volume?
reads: 30.5 gal
